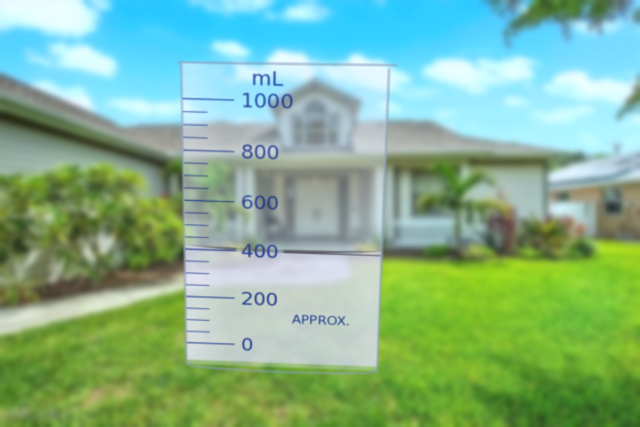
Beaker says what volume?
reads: 400 mL
